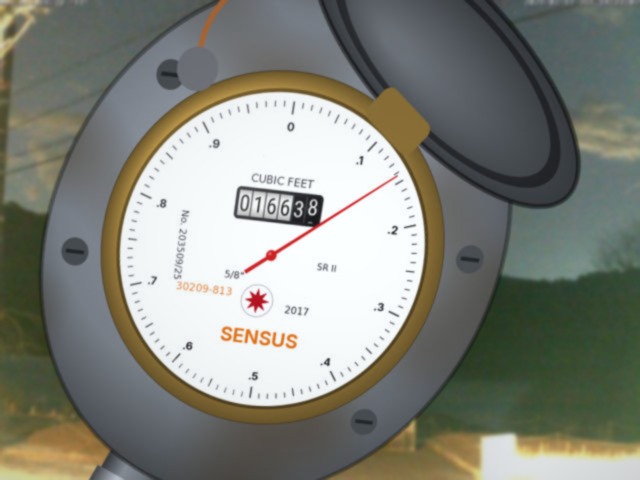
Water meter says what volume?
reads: 16638.14 ft³
